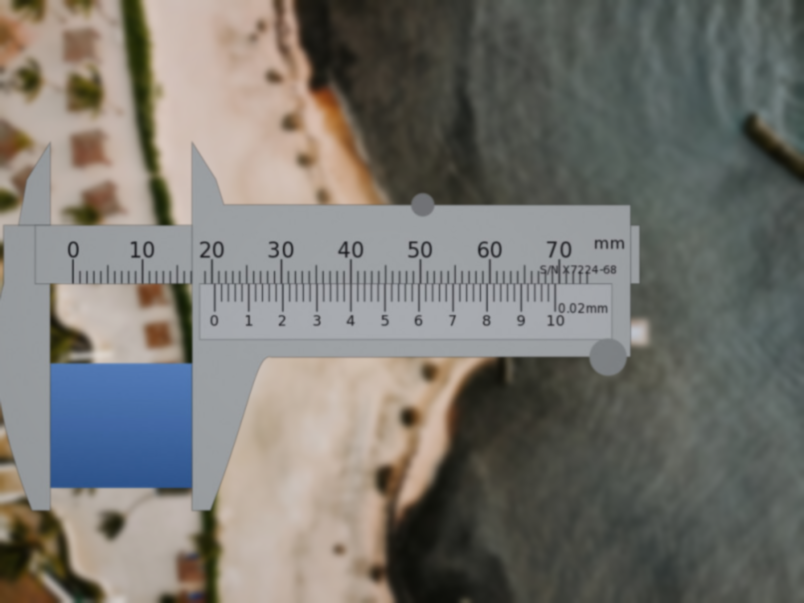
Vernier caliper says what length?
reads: 20.4 mm
